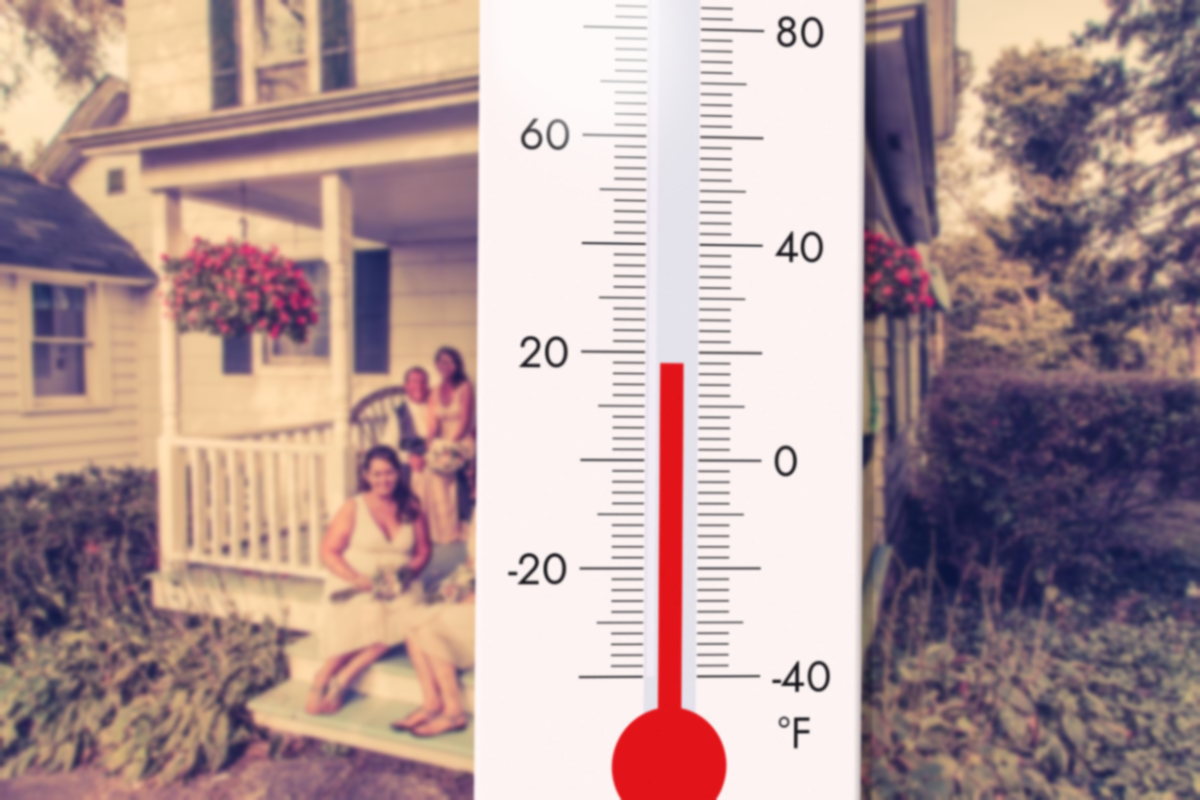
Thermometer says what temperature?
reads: 18 °F
